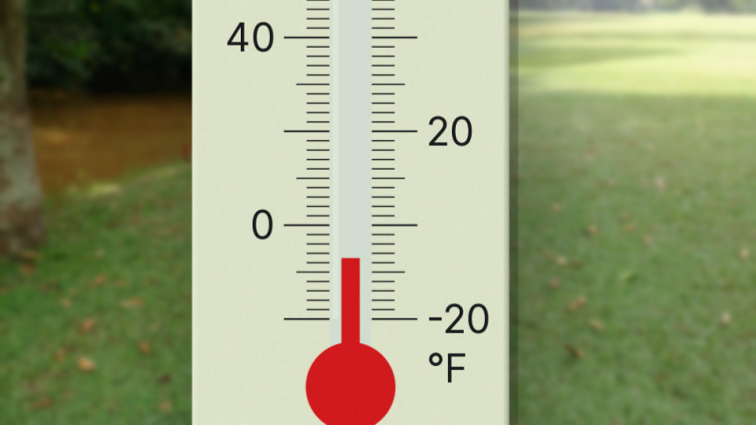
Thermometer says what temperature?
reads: -7 °F
